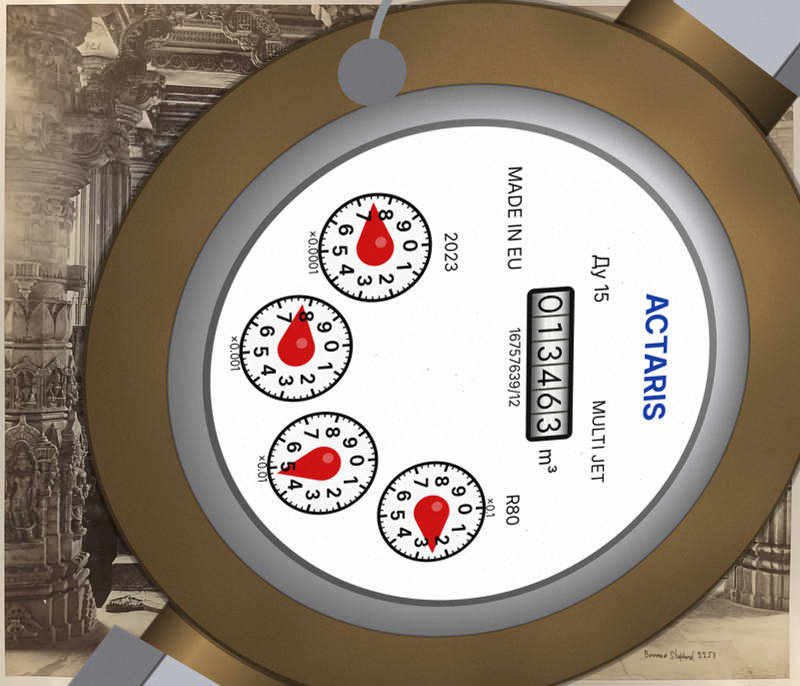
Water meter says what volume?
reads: 13463.2477 m³
